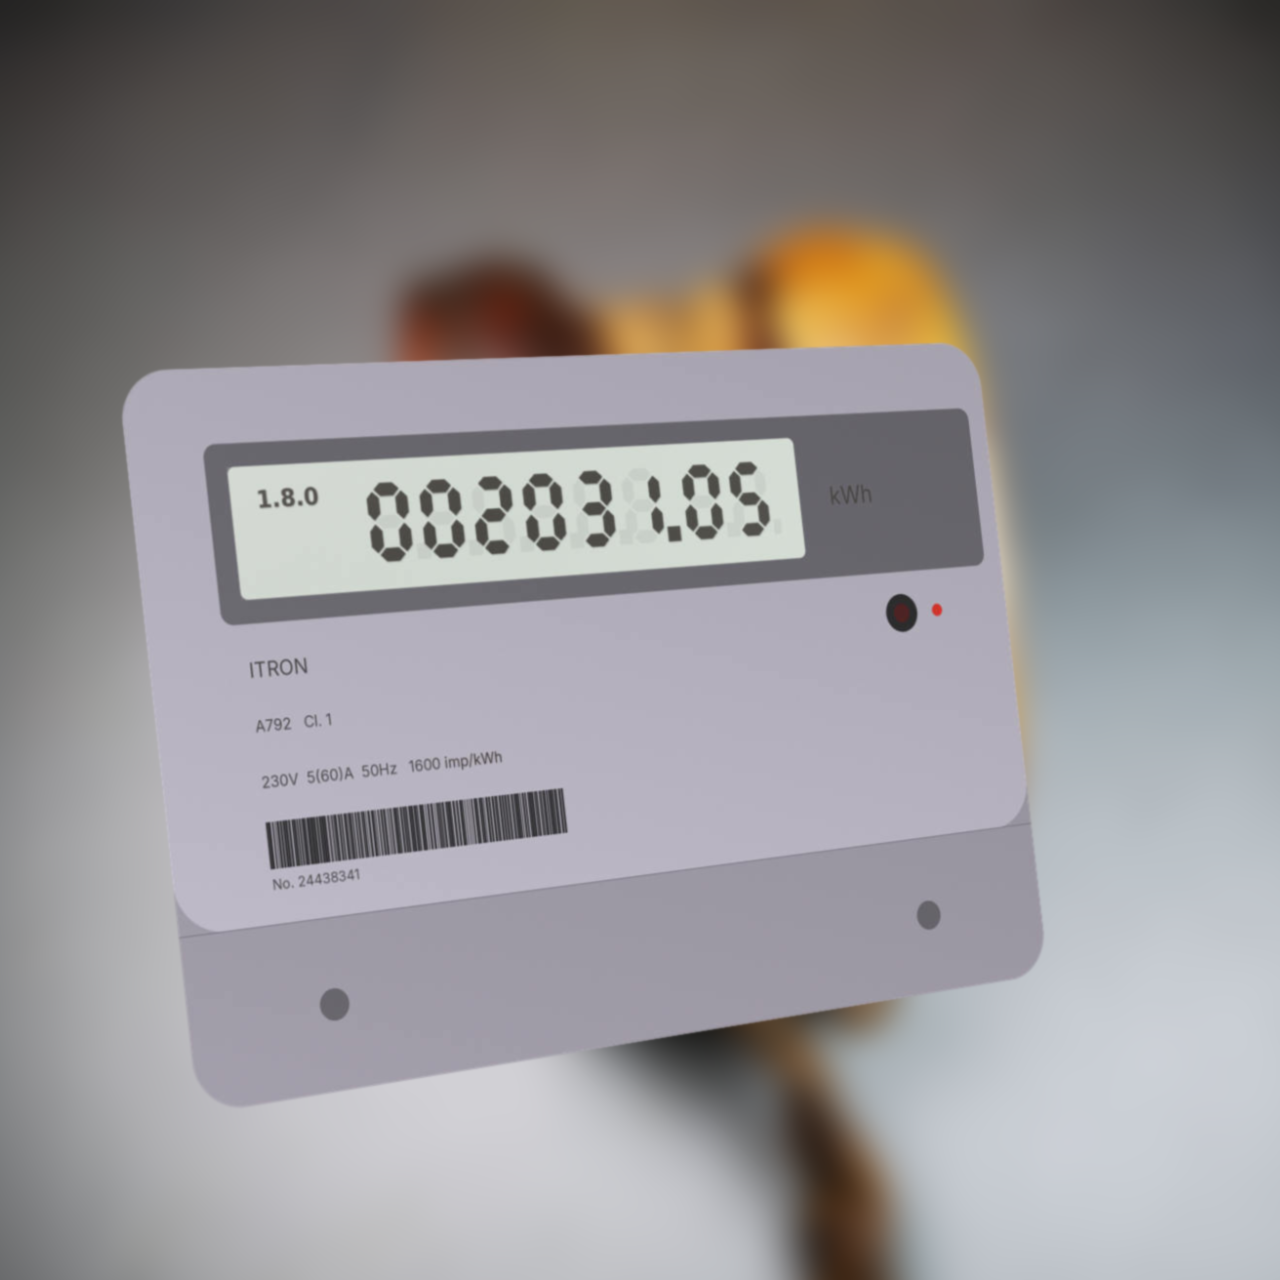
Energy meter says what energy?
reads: 2031.05 kWh
